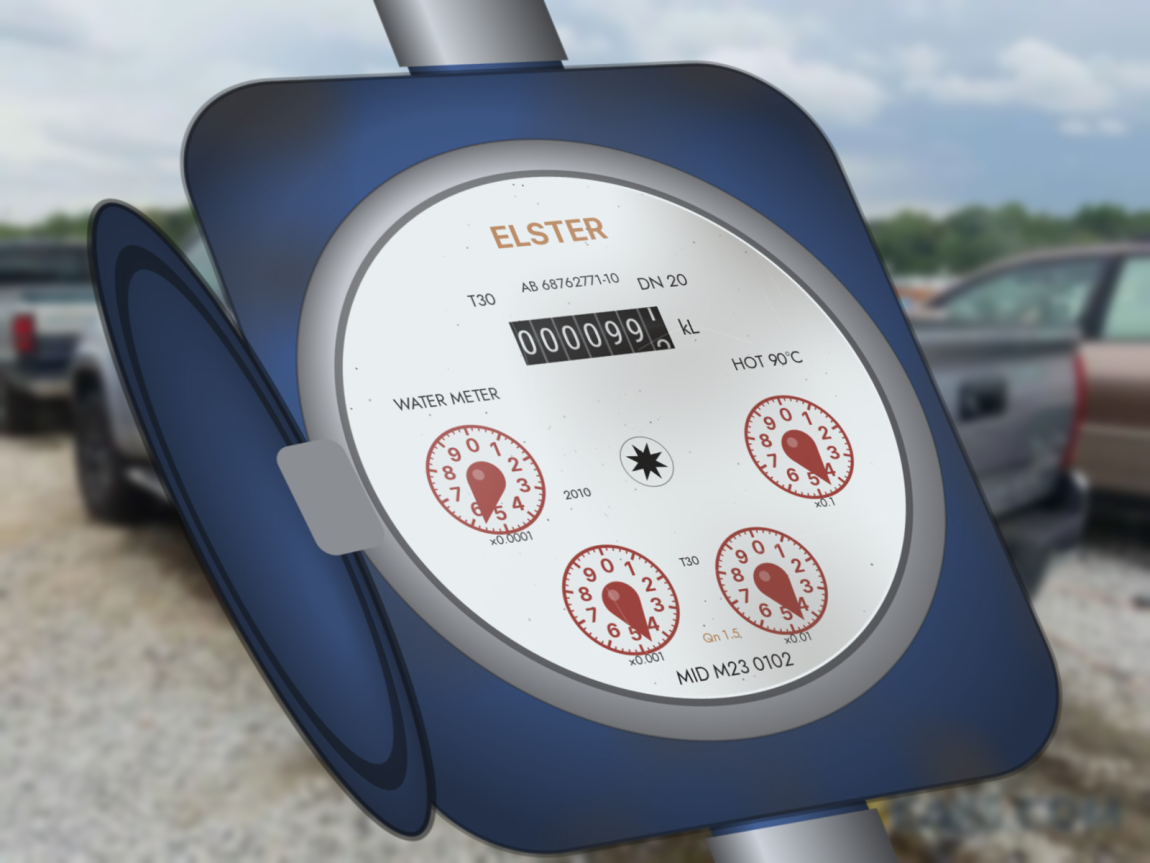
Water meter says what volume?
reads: 991.4445 kL
